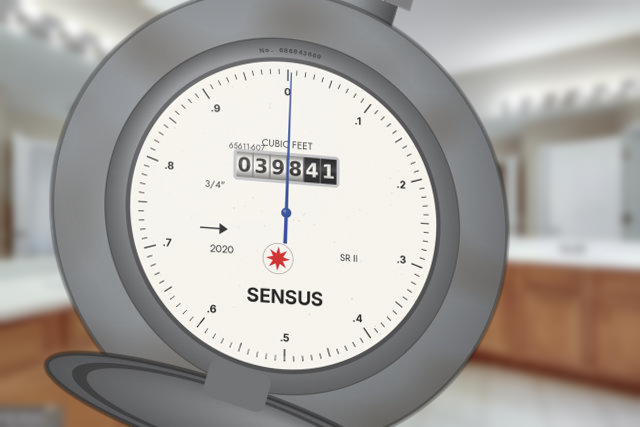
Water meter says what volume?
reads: 39841.00 ft³
